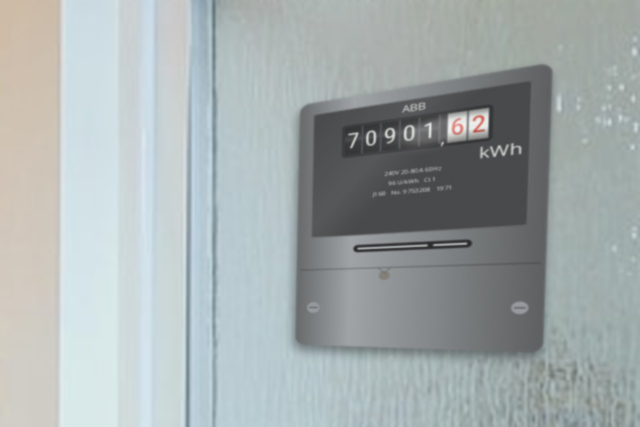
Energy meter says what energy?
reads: 70901.62 kWh
